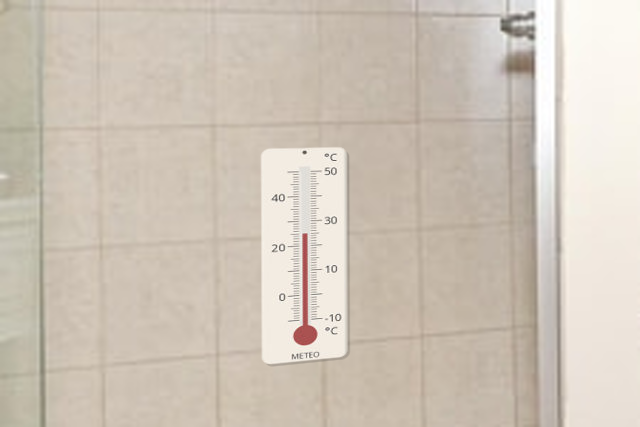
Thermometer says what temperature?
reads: 25 °C
